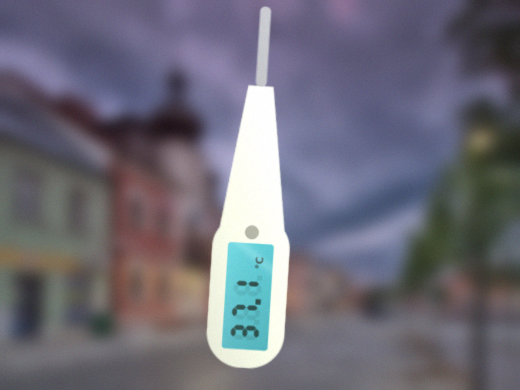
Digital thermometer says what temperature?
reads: 37.1 °C
